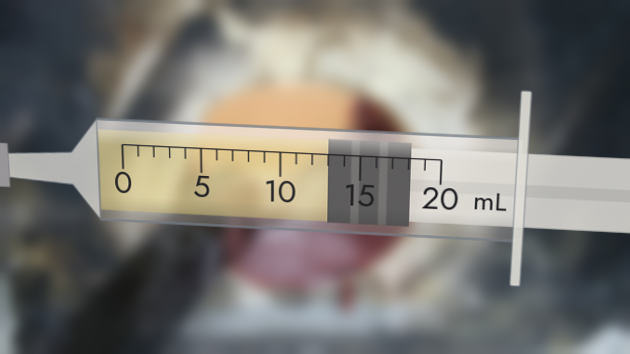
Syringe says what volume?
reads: 13 mL
